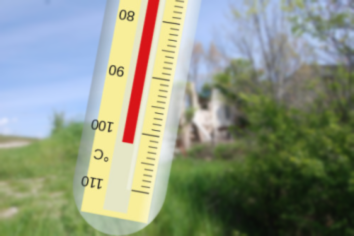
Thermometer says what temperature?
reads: 102 °C
